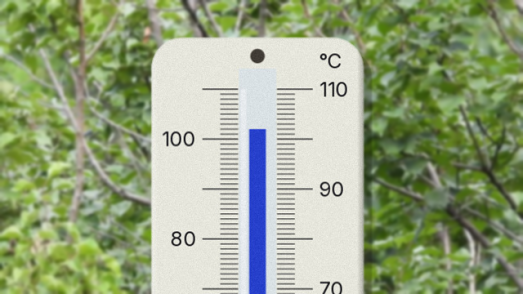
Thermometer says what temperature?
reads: 102 °C
